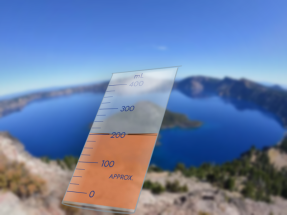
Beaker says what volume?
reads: 200 mL
